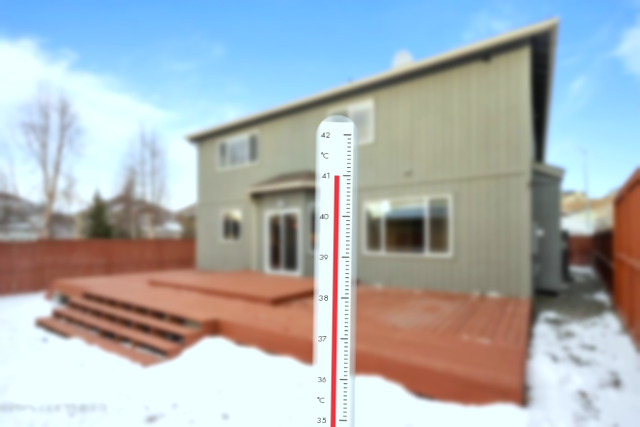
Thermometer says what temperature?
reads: 41 °C
